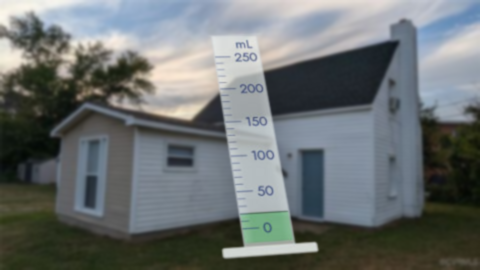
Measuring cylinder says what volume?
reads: 20 mL
